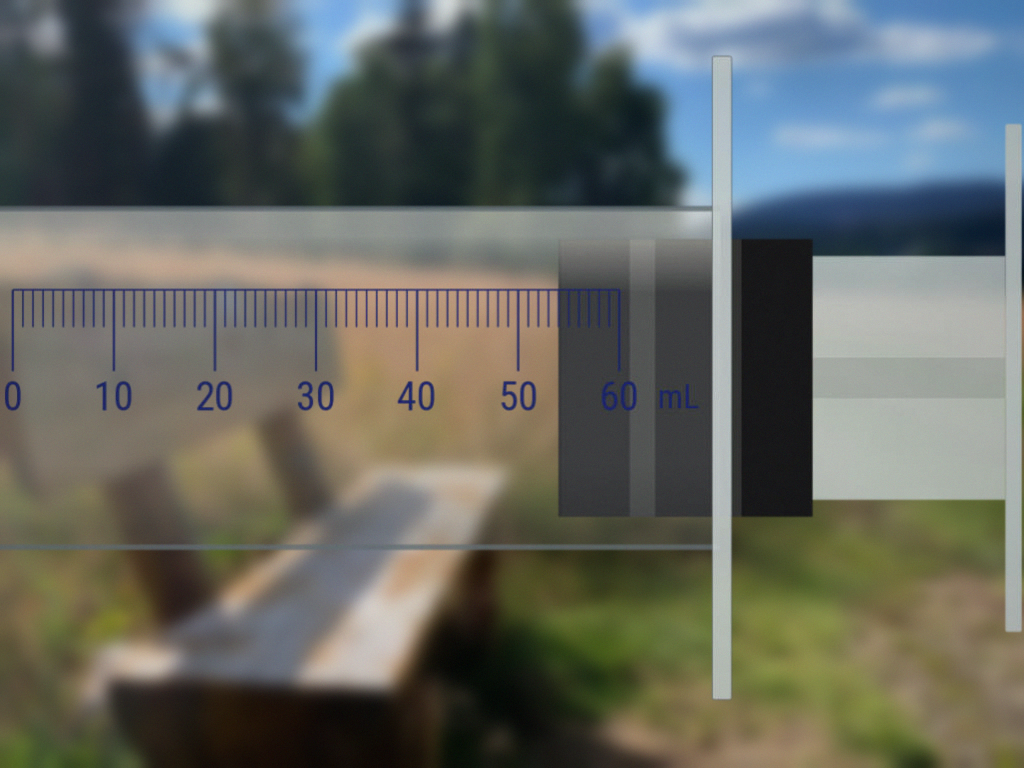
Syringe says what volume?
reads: 54 mL
